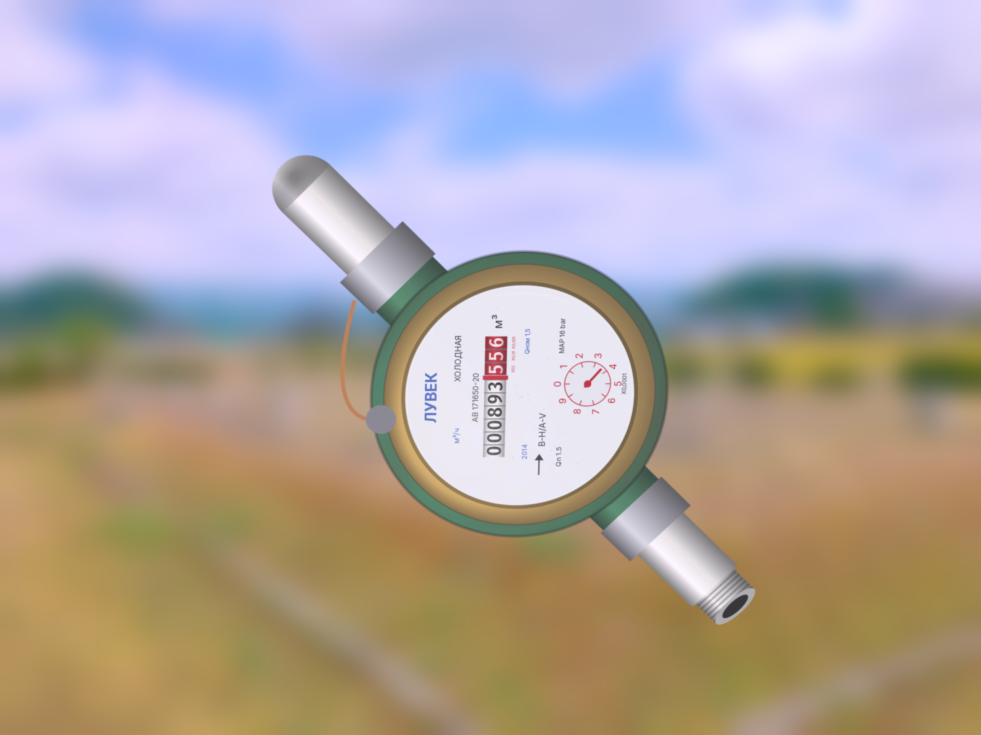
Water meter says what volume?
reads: 893.5563 m³
